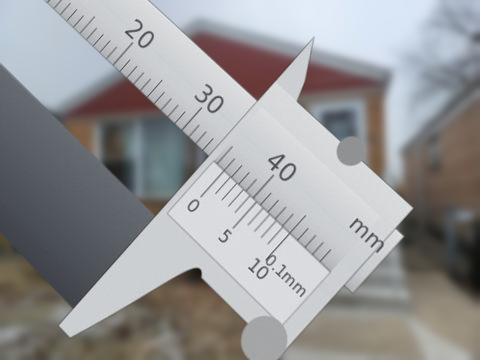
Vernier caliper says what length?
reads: 36.0 mm
